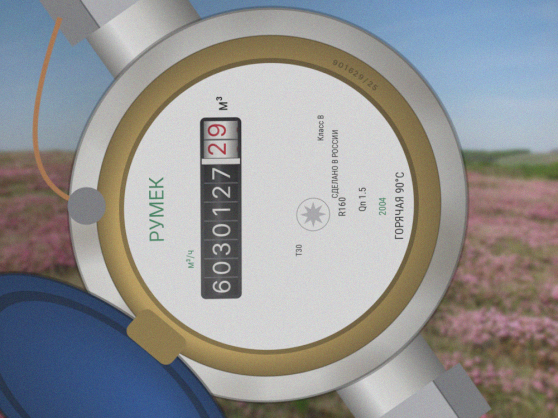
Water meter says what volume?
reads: 6030127.29 m³
